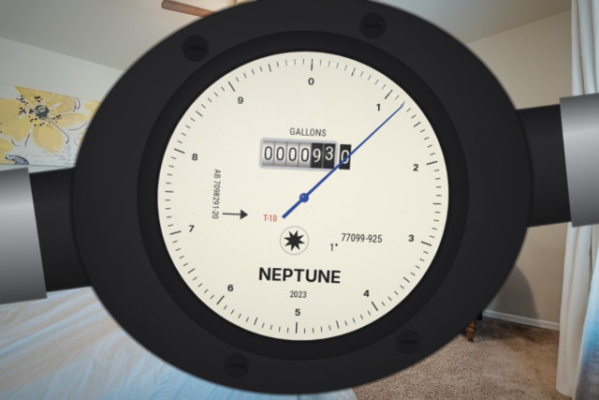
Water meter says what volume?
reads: 931.2 gal
